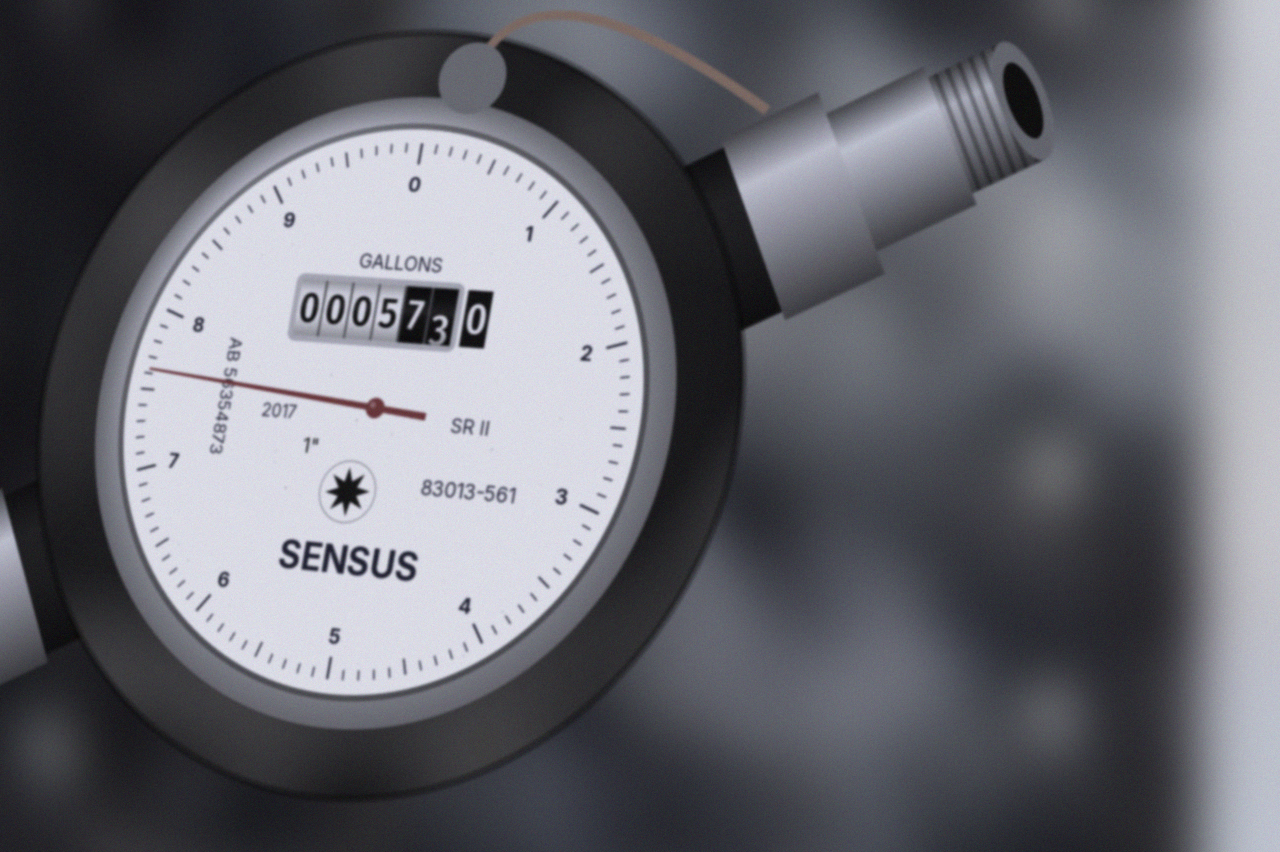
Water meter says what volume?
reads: 5727.6 gal
